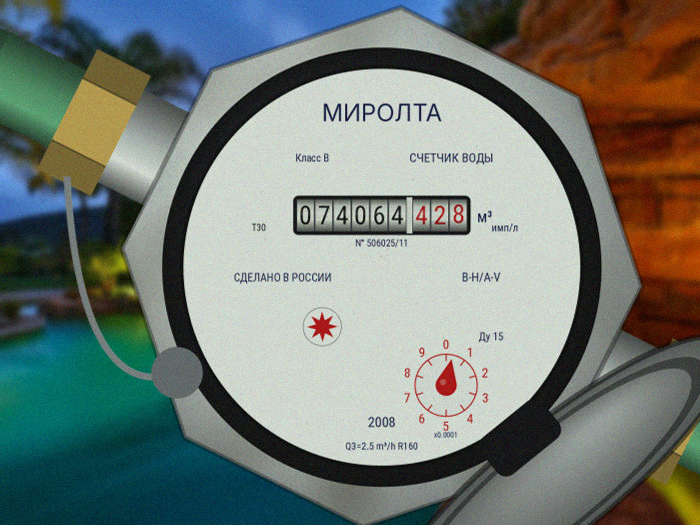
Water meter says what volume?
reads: 74064.4280 m³
